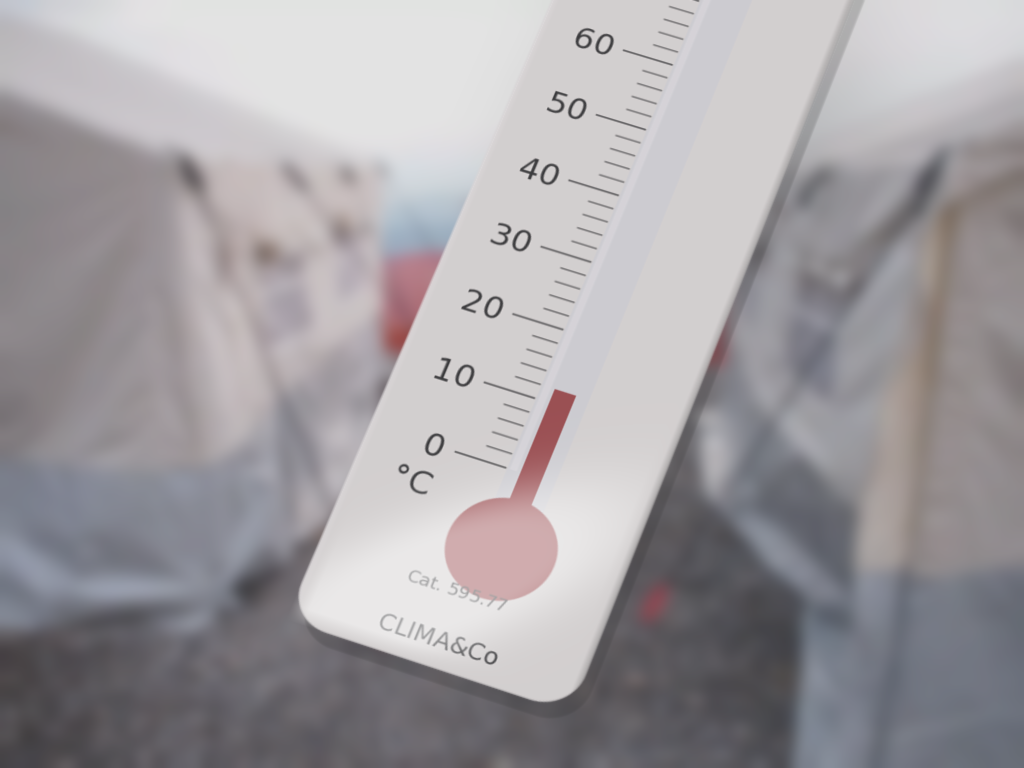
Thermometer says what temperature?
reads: 12 °C
